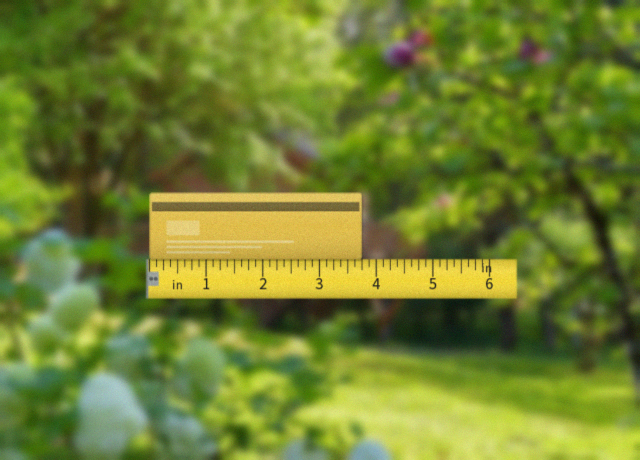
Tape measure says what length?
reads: 3.75 in
